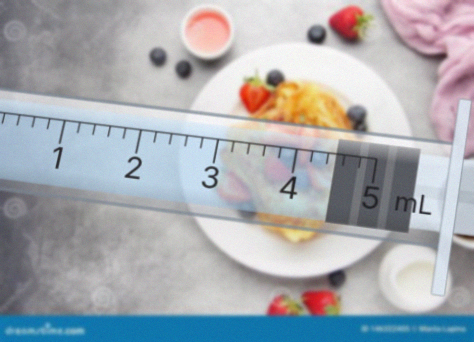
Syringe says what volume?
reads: 4.5 mL
